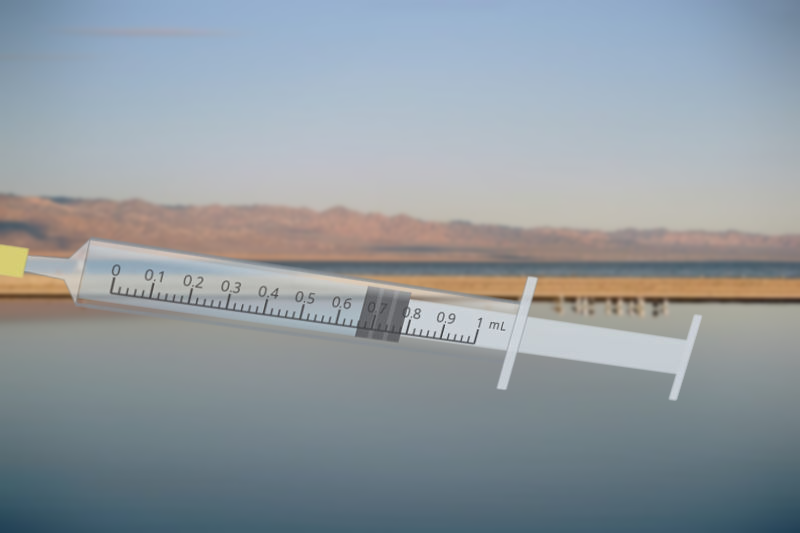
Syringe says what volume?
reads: 0.66 mL
